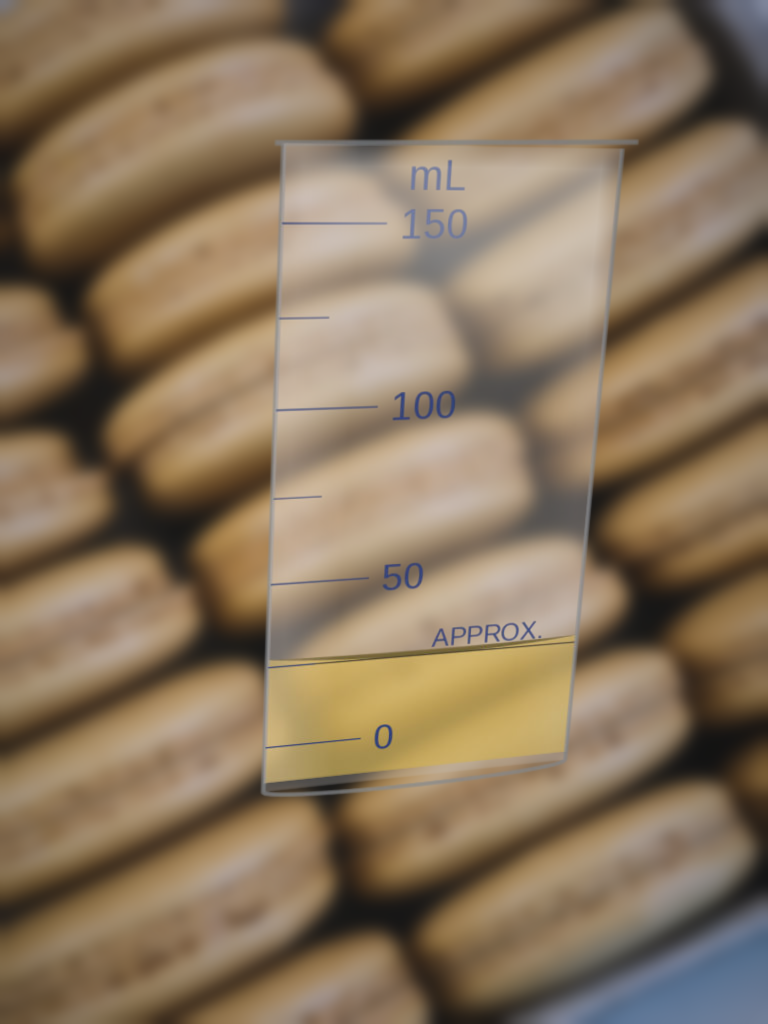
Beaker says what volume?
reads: 25 mL
